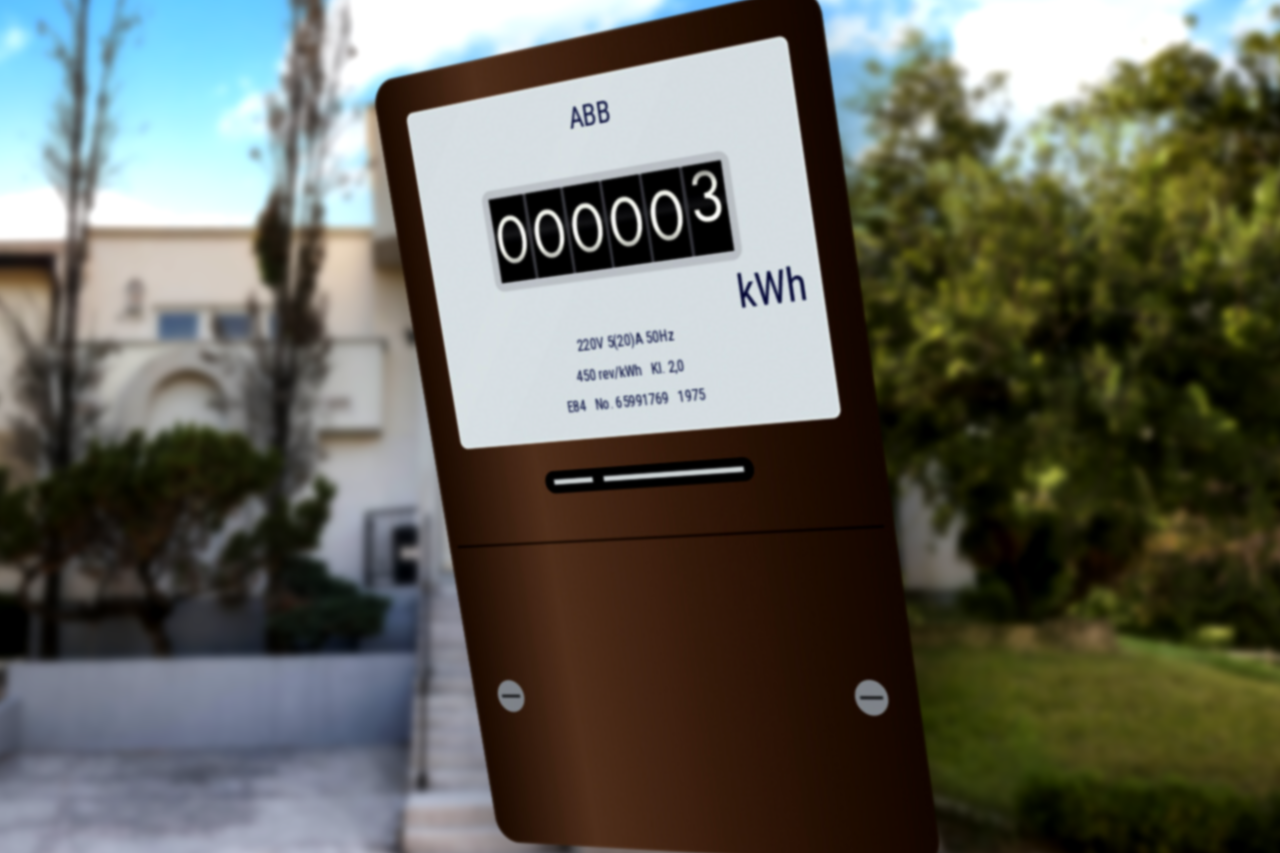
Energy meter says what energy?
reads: 3 kWh
